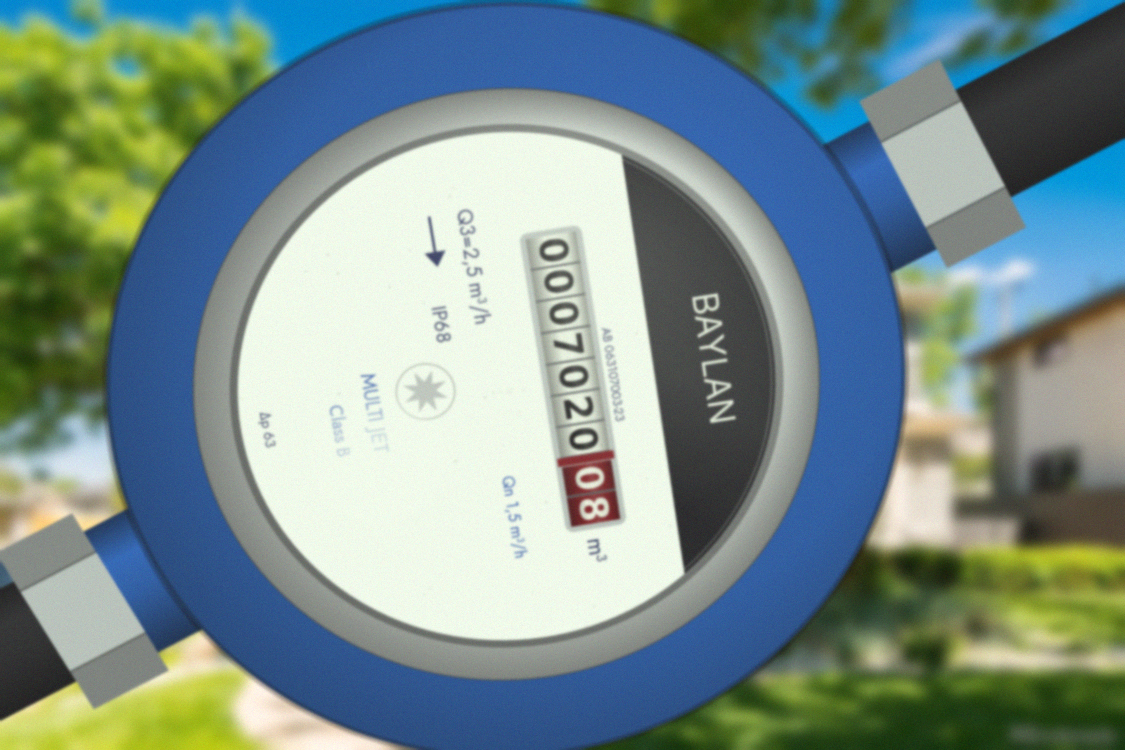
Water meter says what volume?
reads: 7020.08 m³
